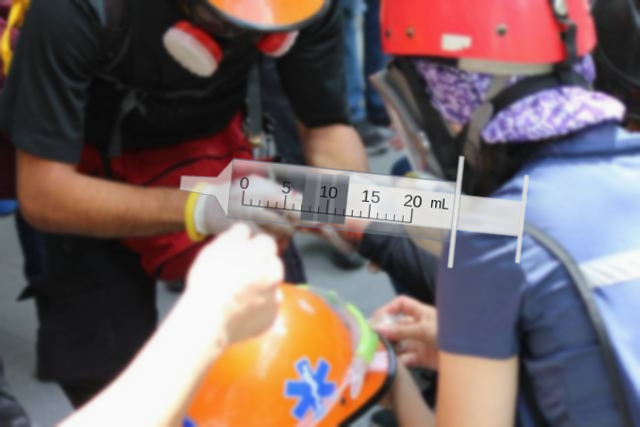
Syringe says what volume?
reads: 7 mL
